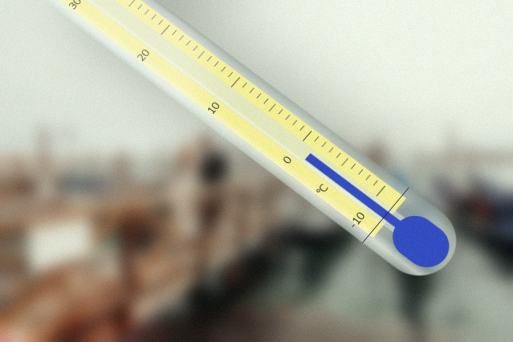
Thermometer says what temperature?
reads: -1.5 °C
